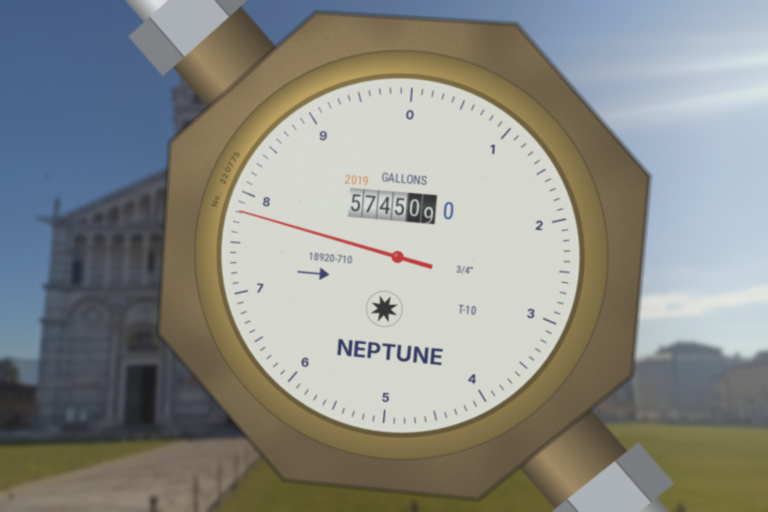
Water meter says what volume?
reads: 5745087.8 gal
